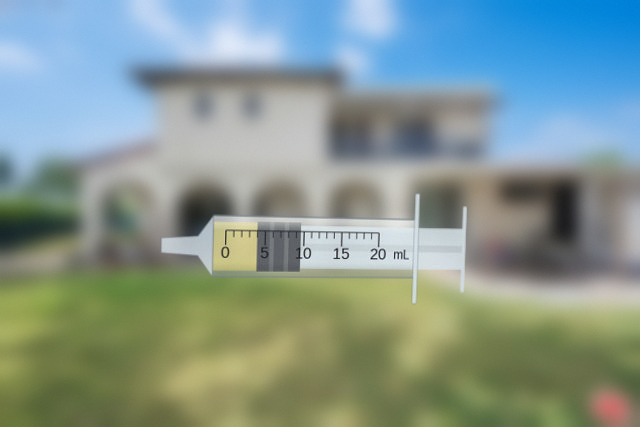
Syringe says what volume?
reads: 4 mL
